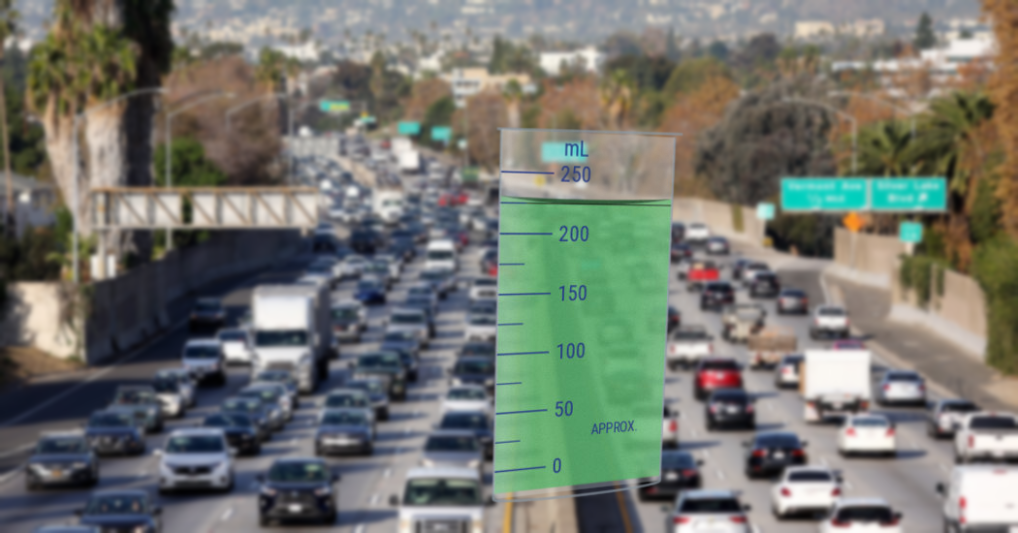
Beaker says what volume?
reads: 225 mL
